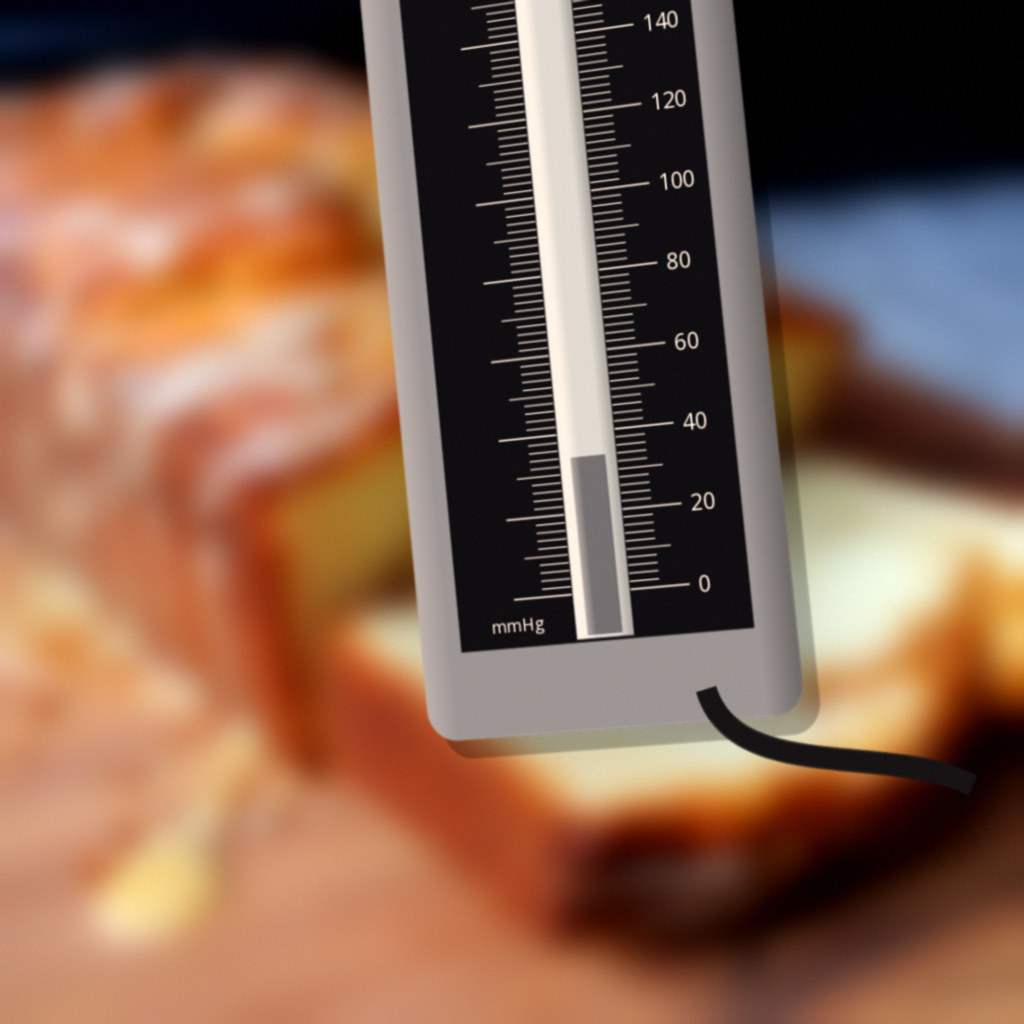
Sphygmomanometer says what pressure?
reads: 34 mmHg
